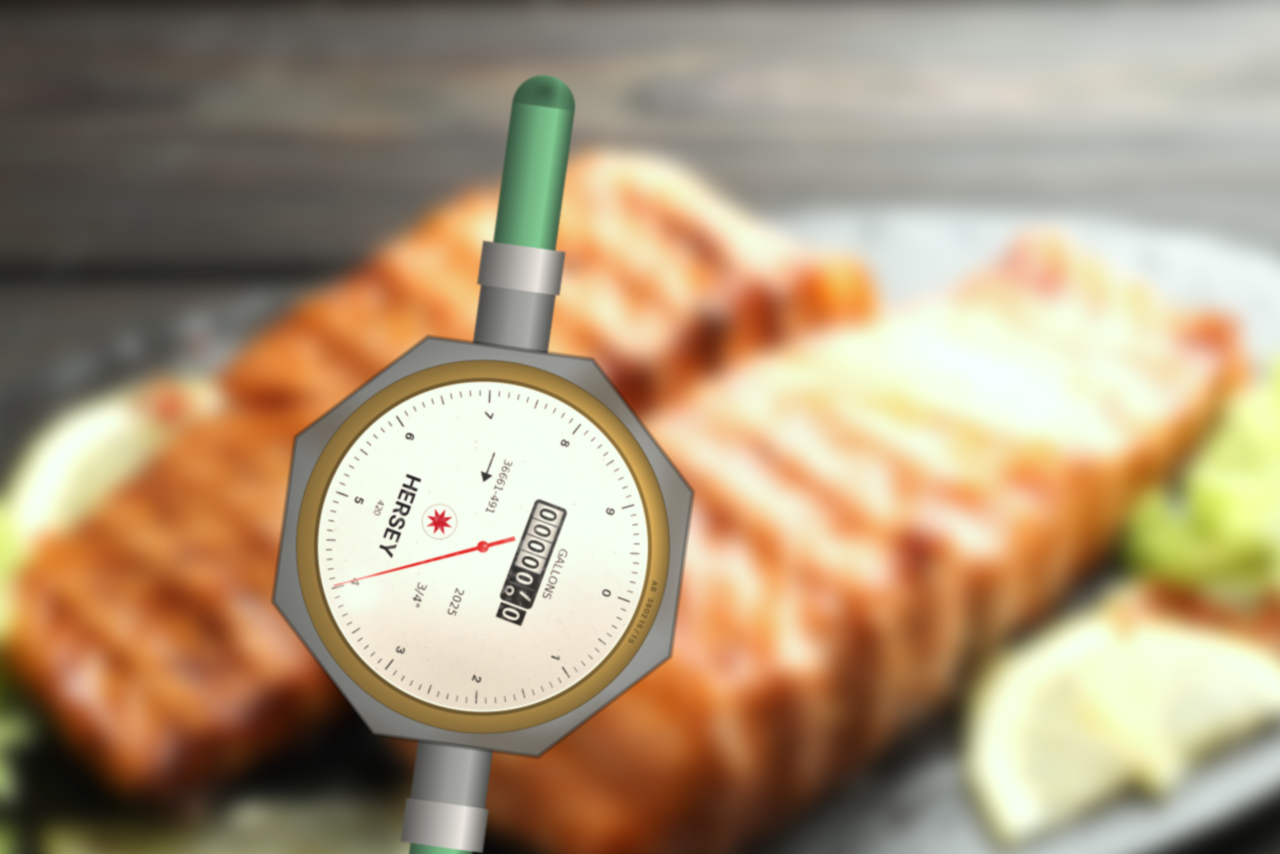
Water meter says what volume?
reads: 74.0 gal
